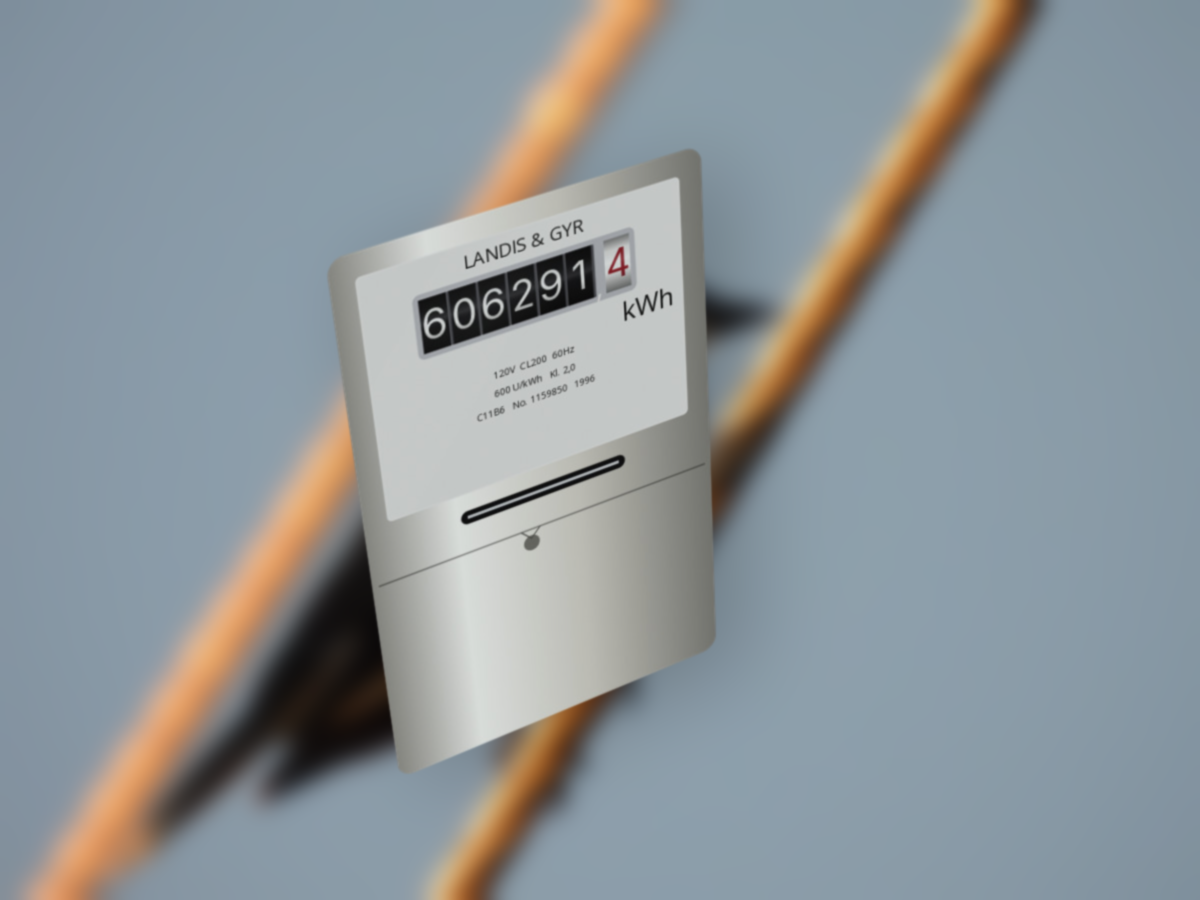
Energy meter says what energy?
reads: 606291.4 kWh
